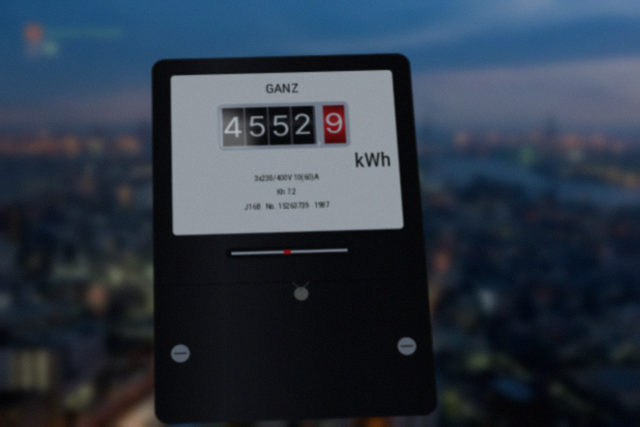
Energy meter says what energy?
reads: 4552.9 kWh
